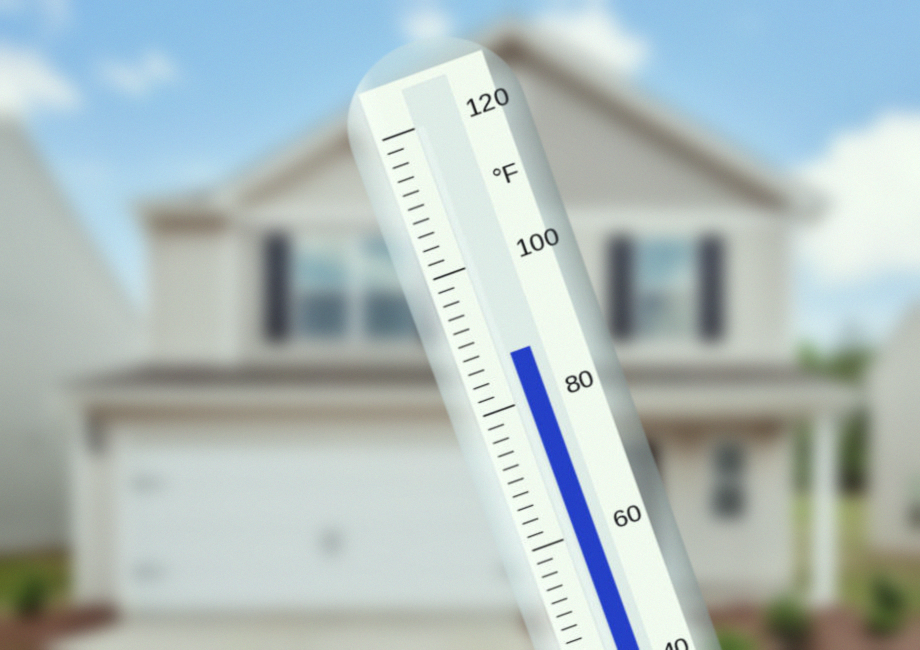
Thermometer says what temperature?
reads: 87 °F
